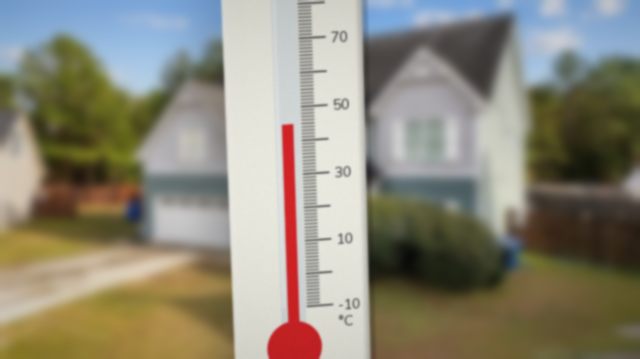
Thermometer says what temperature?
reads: 45 °C
